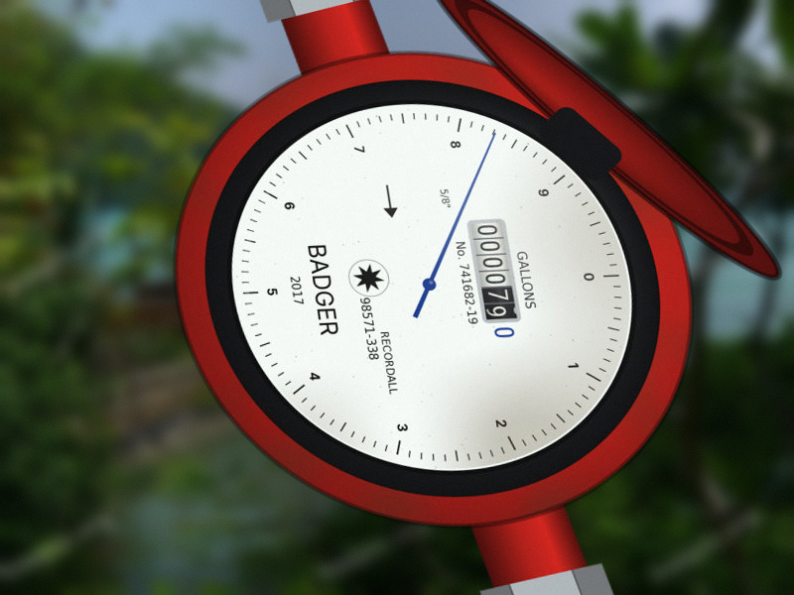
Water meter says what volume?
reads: 788.3 gal
